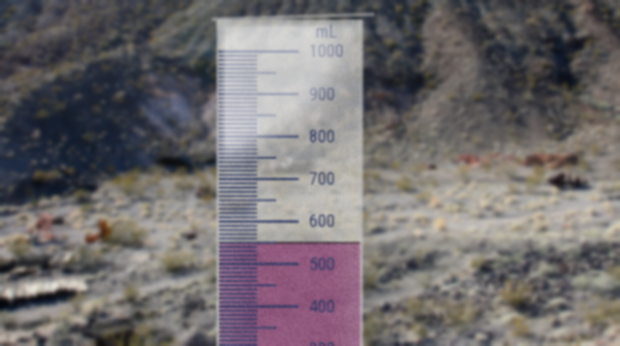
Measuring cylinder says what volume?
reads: 550 mL
